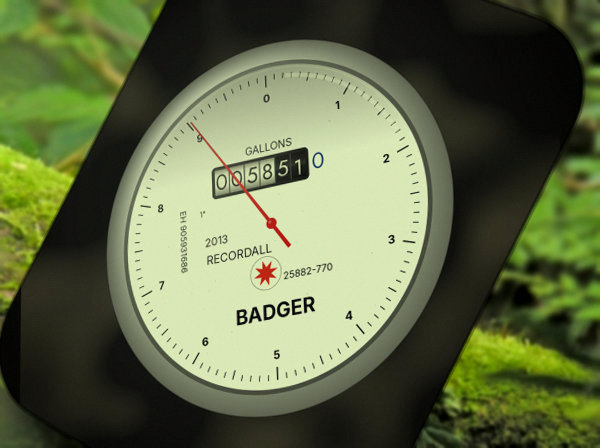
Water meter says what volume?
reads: 58509.0 gal
